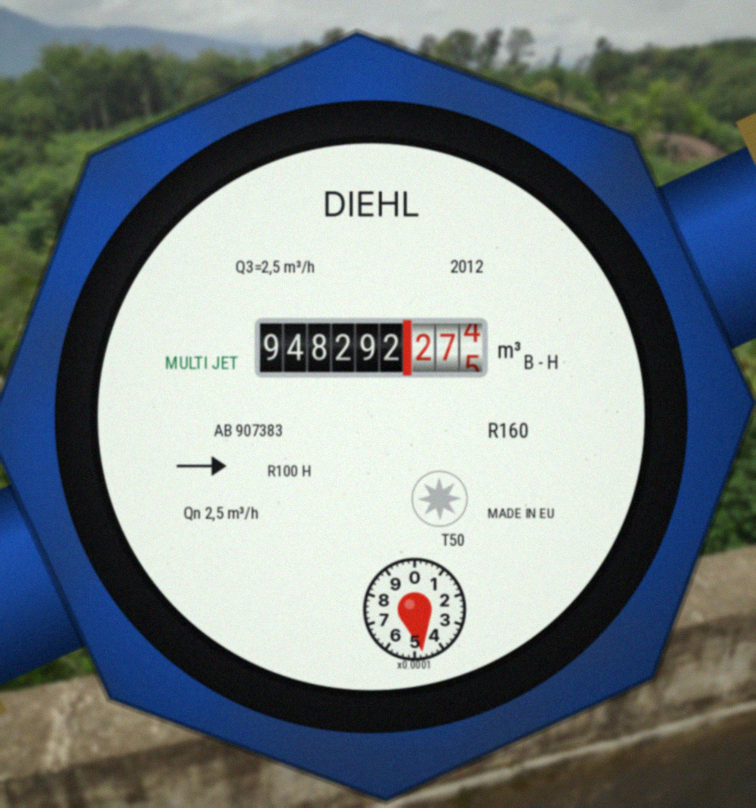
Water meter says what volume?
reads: 948292.2744 m³
